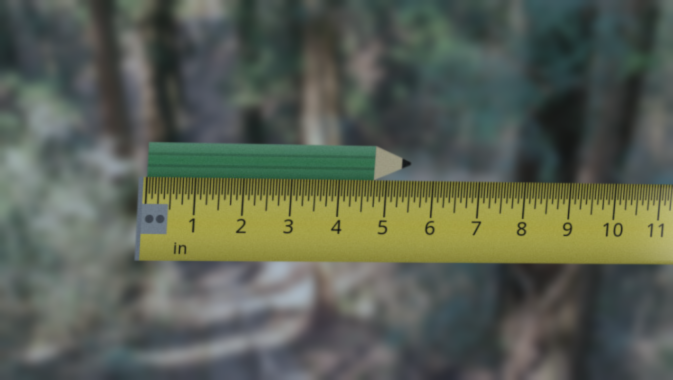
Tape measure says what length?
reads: 5.5 in
